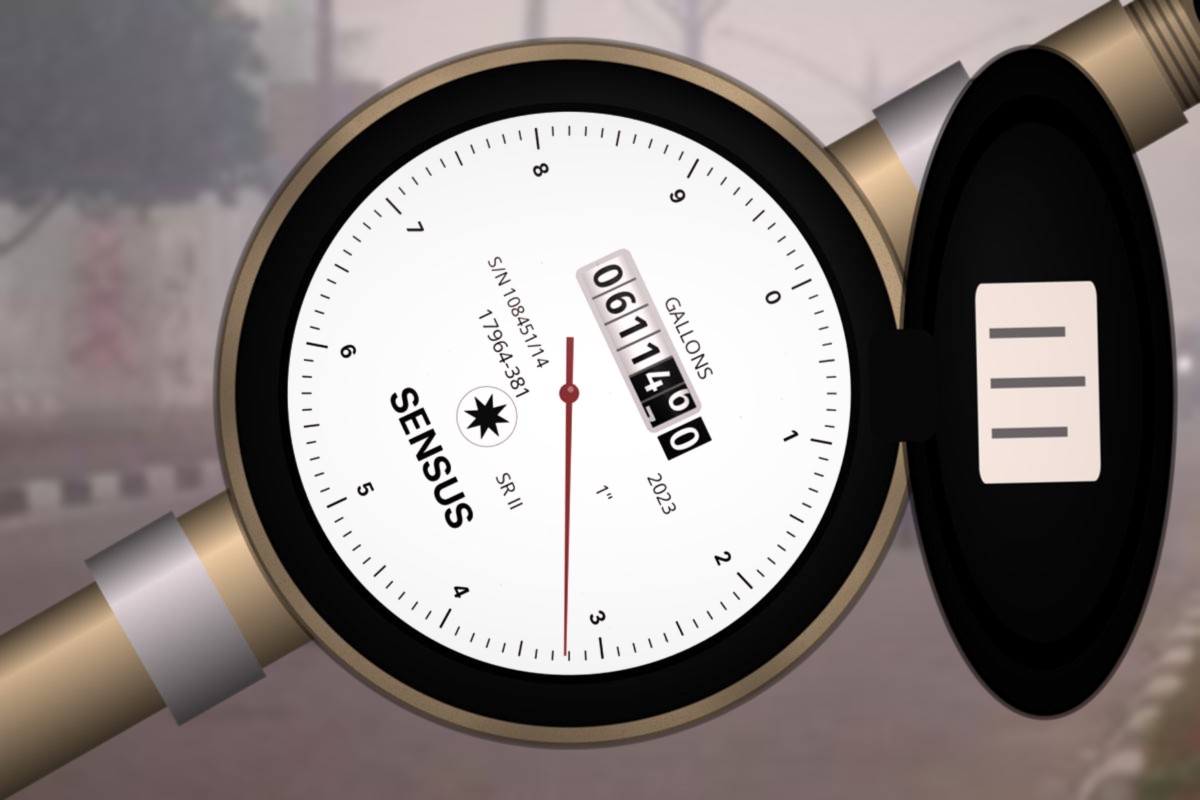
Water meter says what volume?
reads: 611463.2 gal
